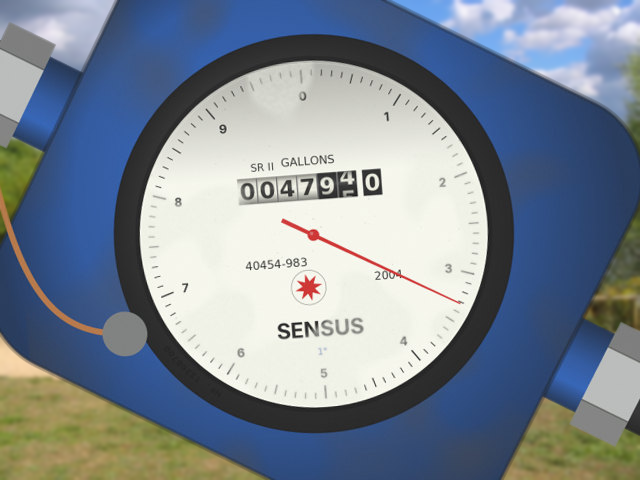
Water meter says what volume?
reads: 47943.3 gal
